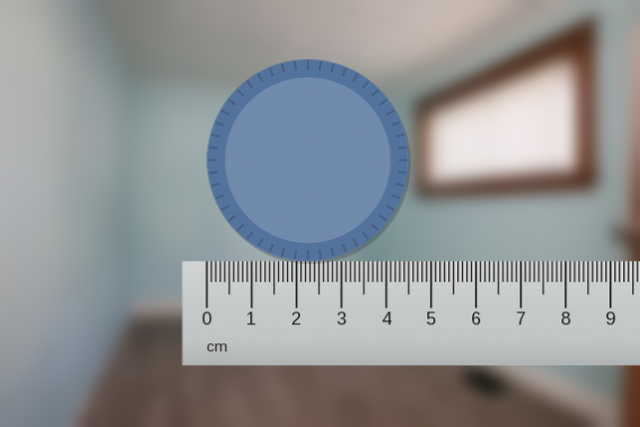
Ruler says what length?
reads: 4.5 cm
